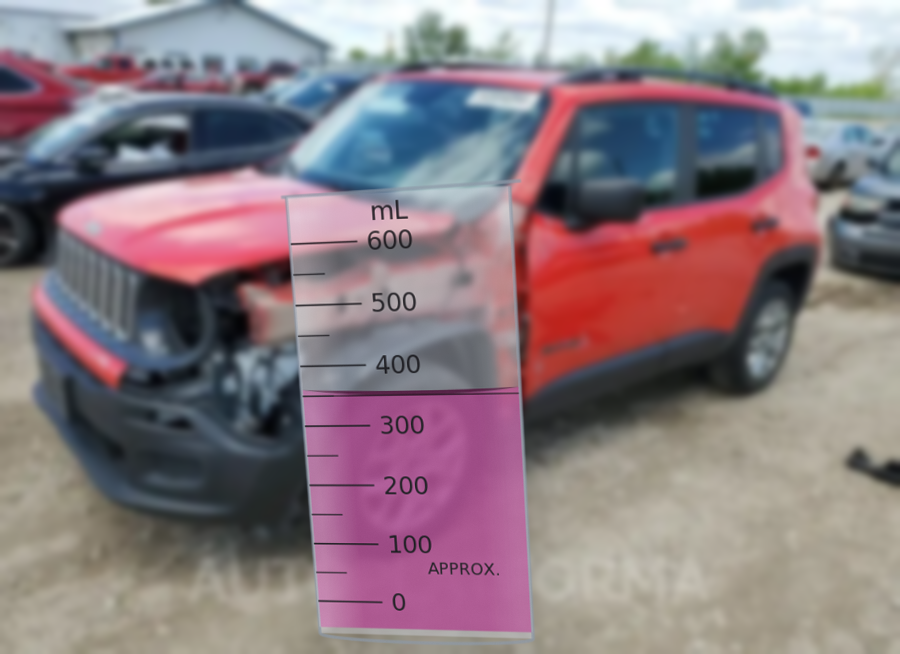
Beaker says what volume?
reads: 350 mL
